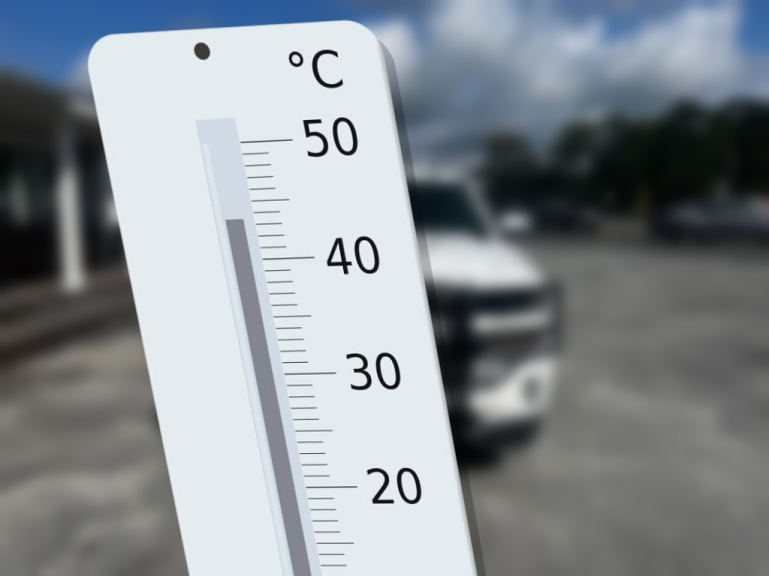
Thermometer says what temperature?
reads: 43.5 °C
